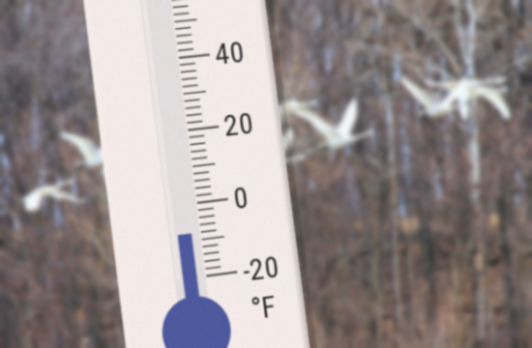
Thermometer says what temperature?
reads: -8 °F
